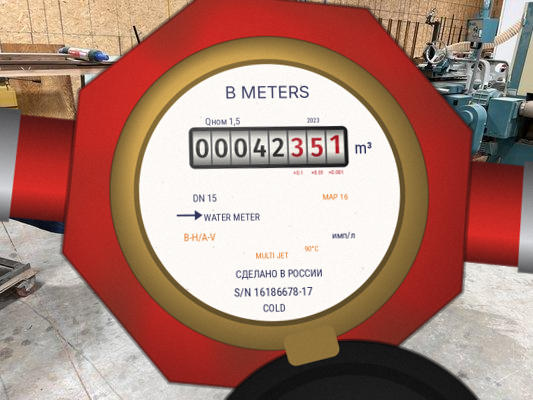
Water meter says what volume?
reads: 42.351 m³
